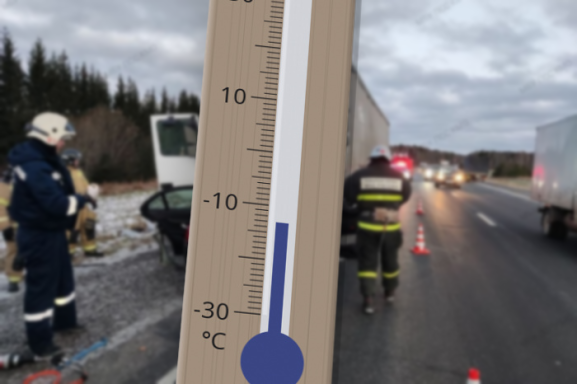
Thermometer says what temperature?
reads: -13 °C
